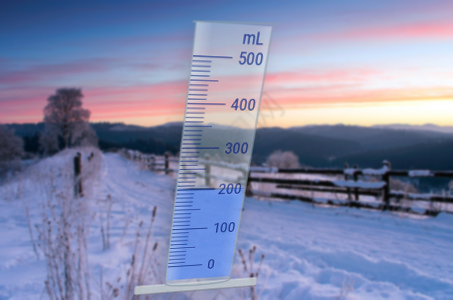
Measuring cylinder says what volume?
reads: 200 mL
